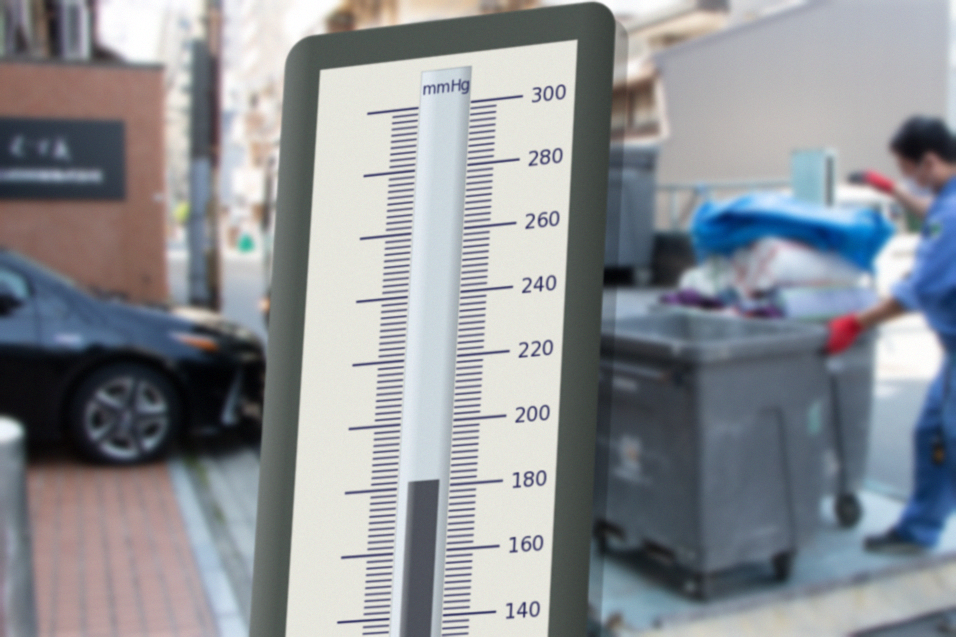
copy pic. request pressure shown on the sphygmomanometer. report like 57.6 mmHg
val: 182 mmHg
